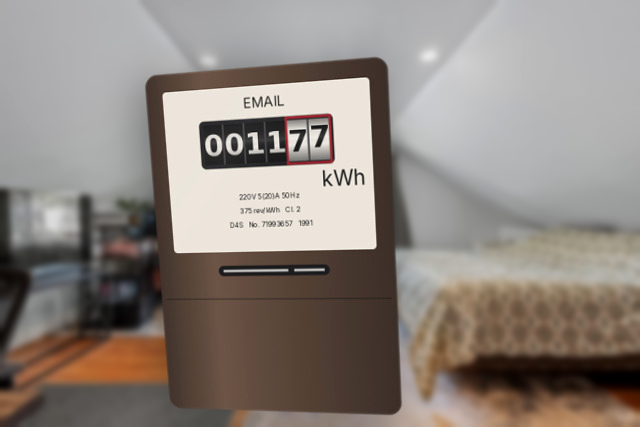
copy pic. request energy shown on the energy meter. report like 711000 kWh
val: 11.77 kWh
